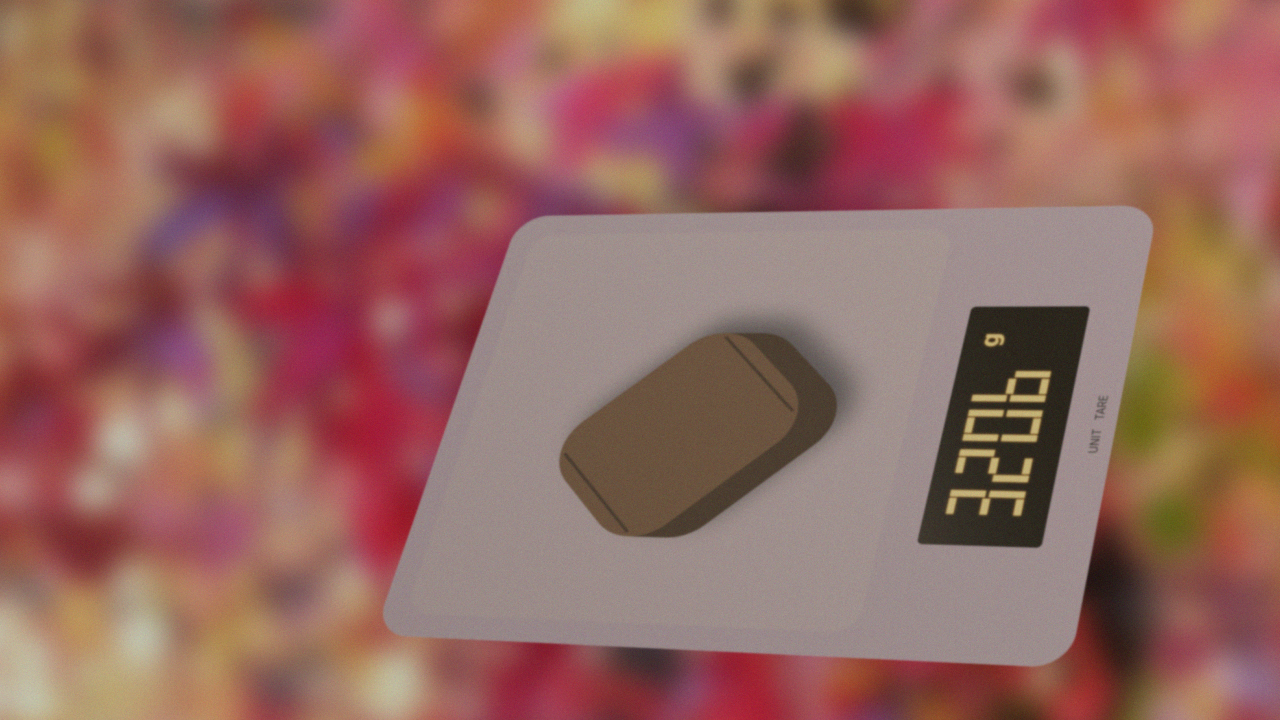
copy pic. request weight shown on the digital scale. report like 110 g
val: 3206 g
